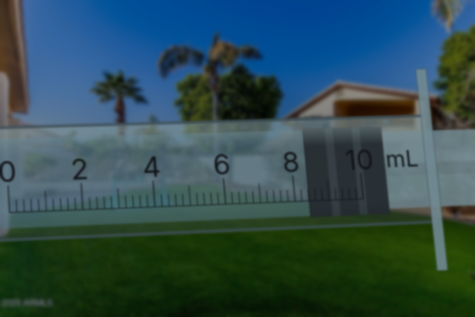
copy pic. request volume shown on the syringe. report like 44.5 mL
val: 8.4 mL
